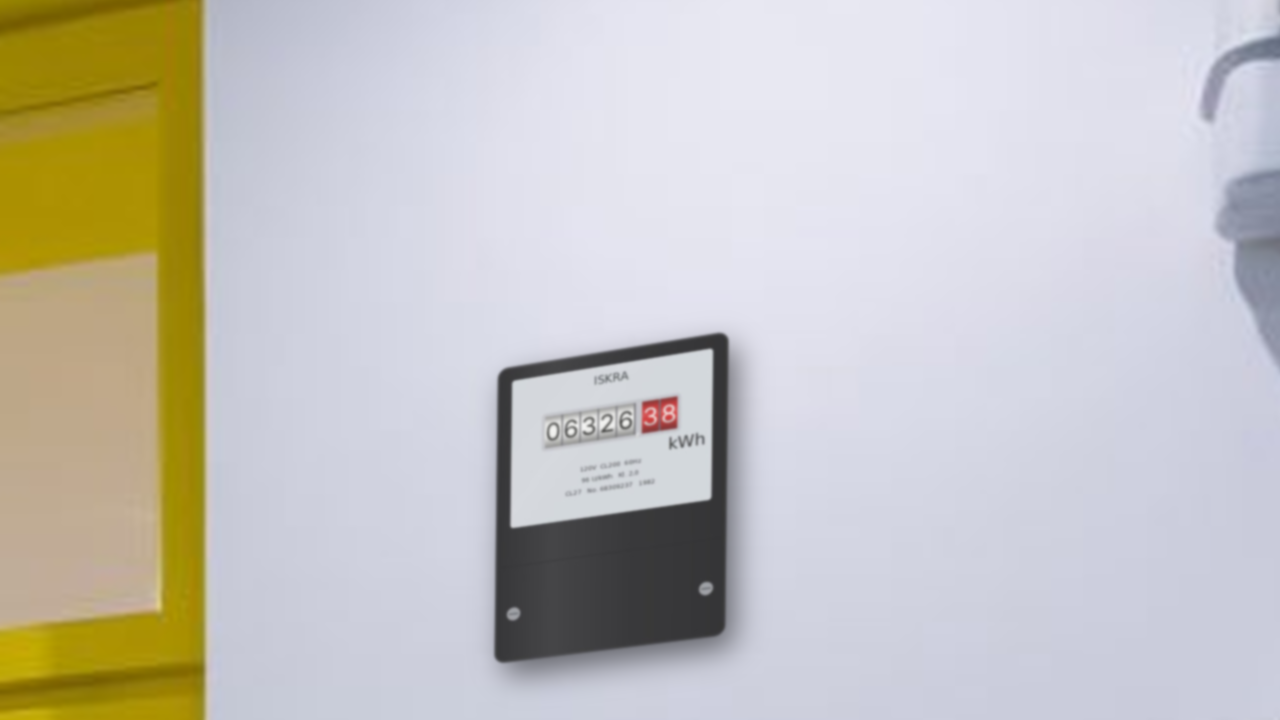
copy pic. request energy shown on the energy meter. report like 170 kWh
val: 6326.38 kWh
